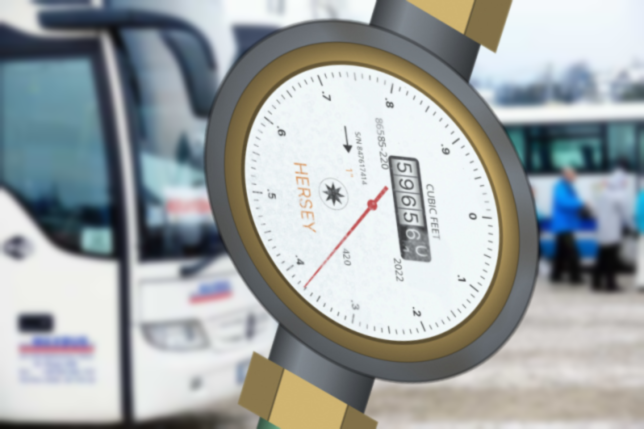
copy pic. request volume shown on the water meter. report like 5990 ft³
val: 596560.37 ft³
